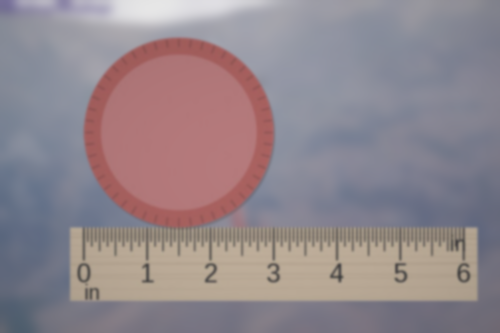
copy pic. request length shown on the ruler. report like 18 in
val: 3 in
